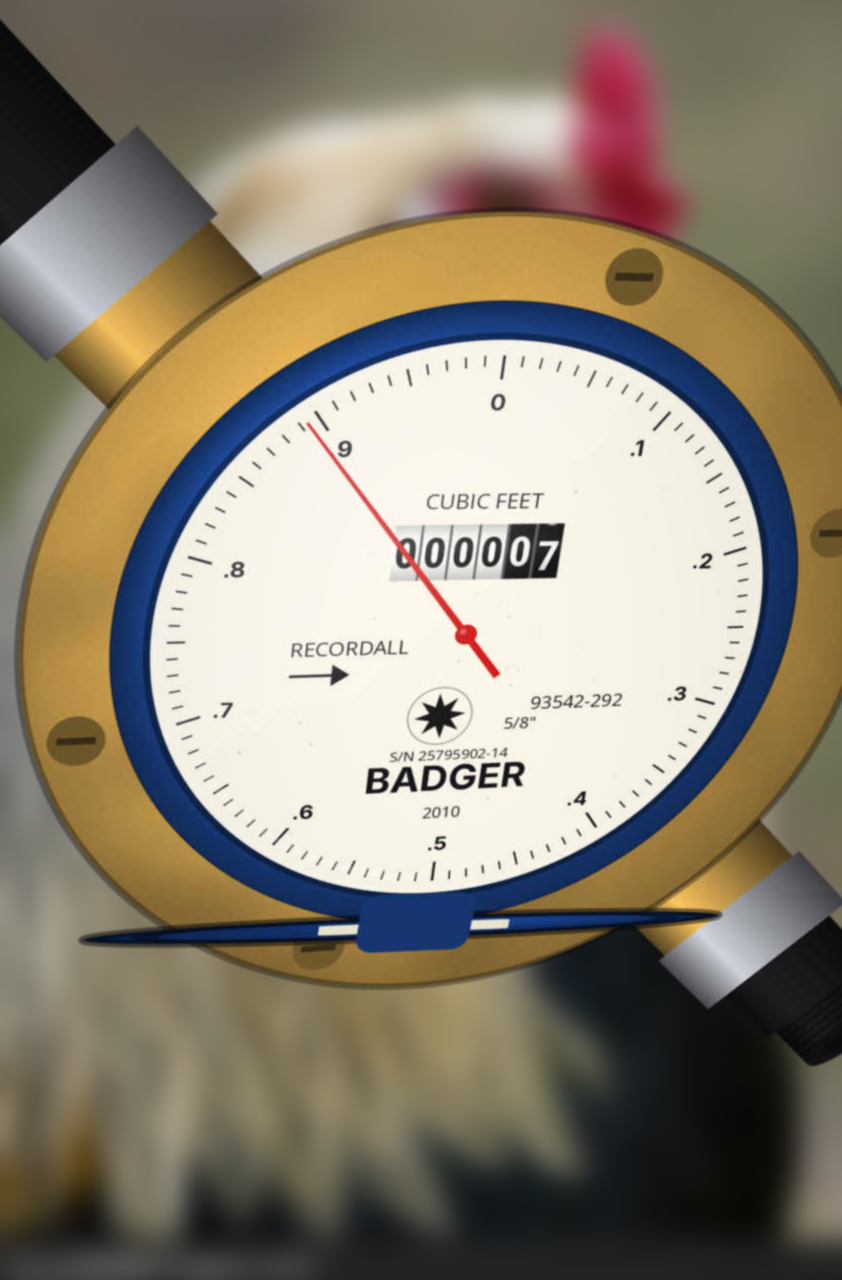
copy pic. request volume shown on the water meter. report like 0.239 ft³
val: 6.89 ft³
